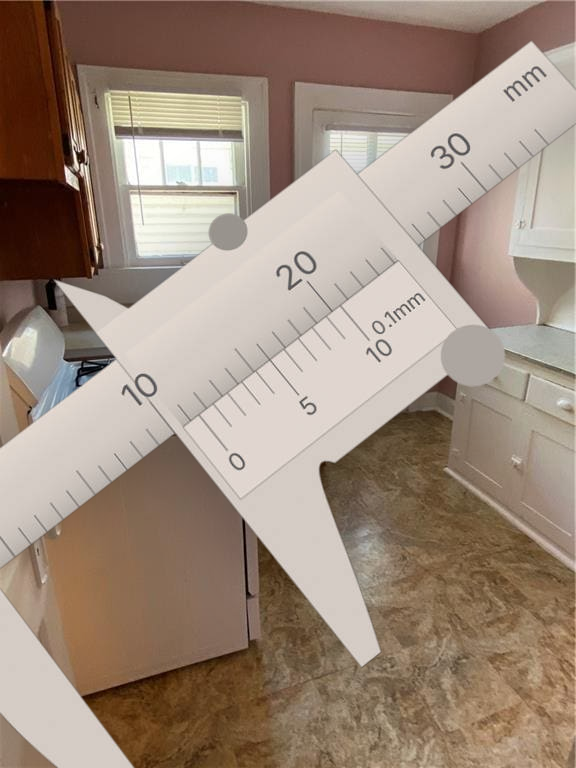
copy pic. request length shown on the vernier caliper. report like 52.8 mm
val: 11.5 mm
